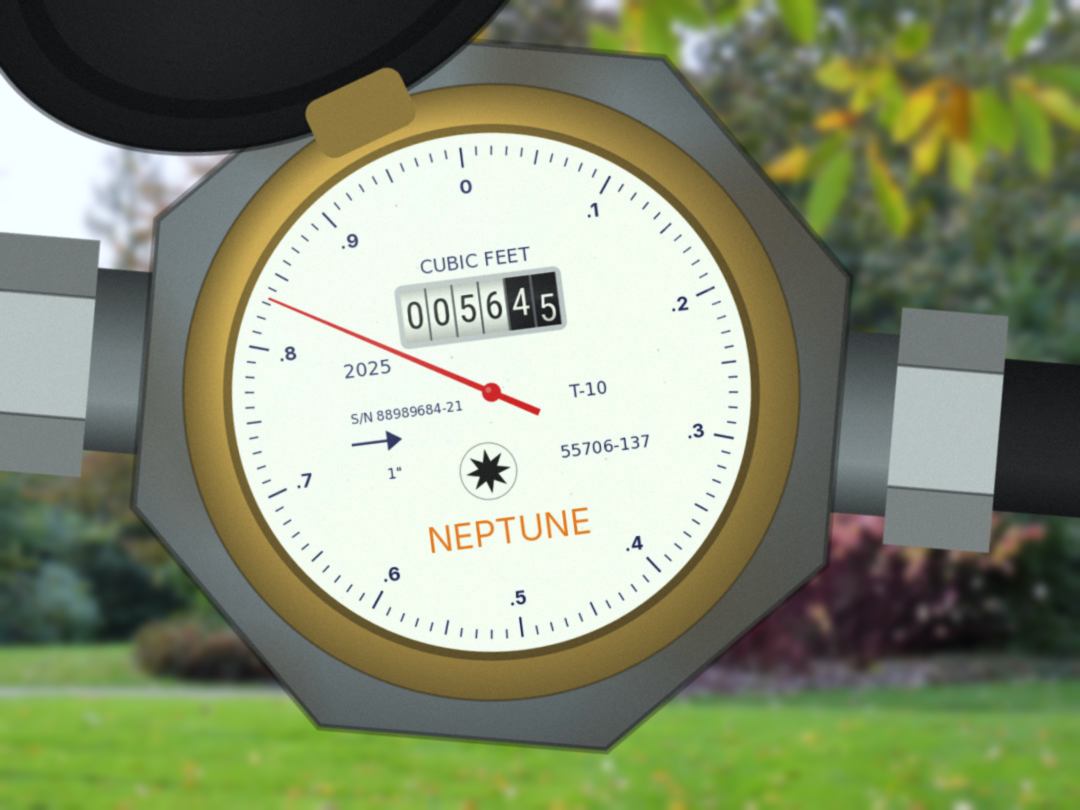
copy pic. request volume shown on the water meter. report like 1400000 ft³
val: 5644.83 ft³
